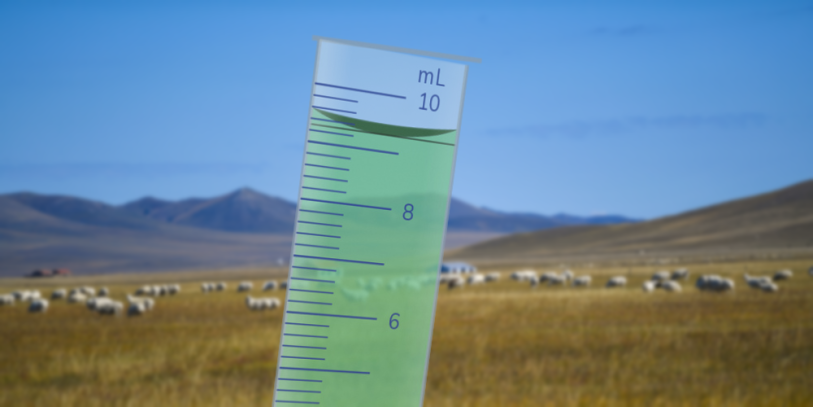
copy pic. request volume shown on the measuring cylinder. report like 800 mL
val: 9.3 mL
